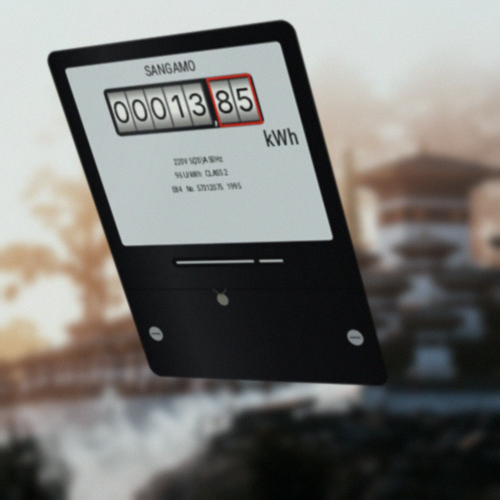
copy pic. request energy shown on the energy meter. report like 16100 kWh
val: 13.85 kWh
